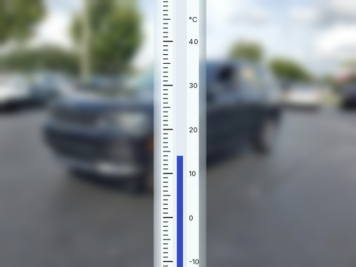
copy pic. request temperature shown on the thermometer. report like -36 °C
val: 14 °C
